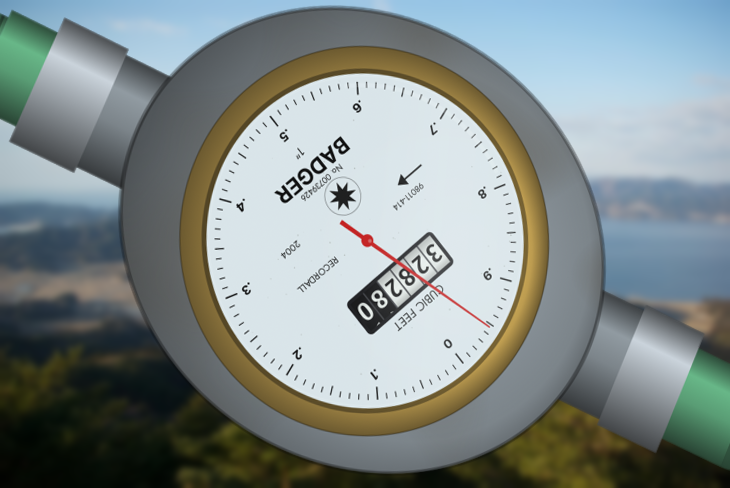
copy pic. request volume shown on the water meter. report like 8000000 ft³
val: 328279.95 ft³
